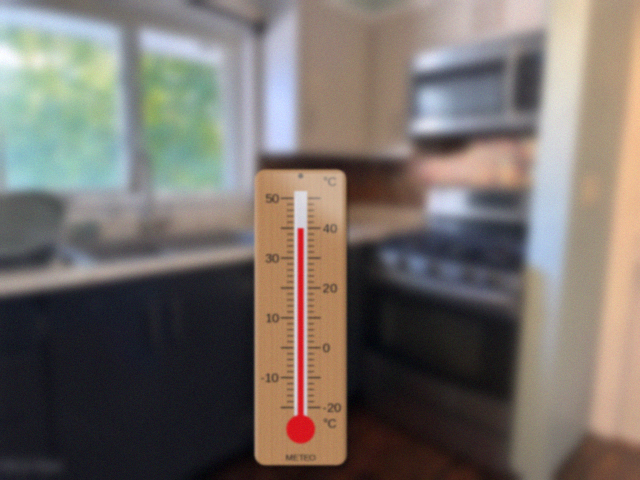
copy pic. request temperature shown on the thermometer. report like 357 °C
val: 40 °C
